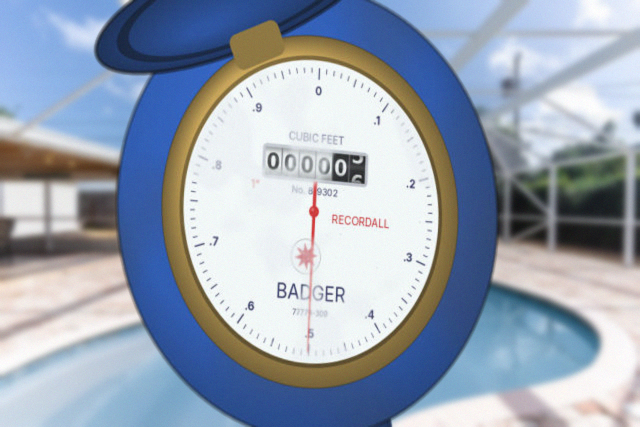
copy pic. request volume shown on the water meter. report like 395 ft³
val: 5.50 ft³
